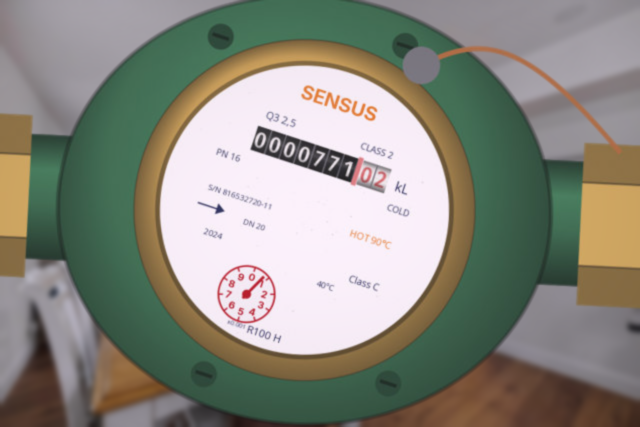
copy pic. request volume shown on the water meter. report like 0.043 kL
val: 771.020 kL
